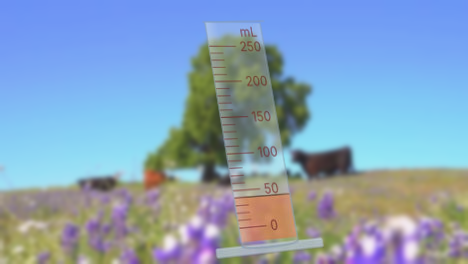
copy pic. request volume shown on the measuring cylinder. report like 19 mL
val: 40 mL
